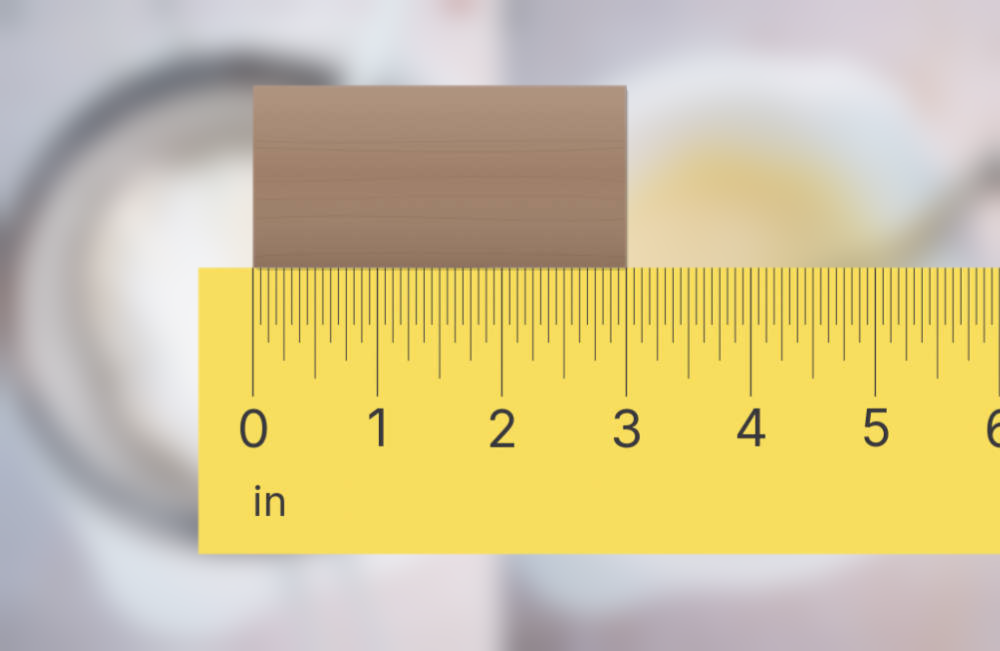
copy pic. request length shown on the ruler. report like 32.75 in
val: 3 in
